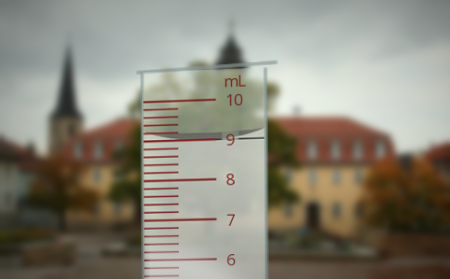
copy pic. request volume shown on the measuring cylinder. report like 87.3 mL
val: 9 mL
